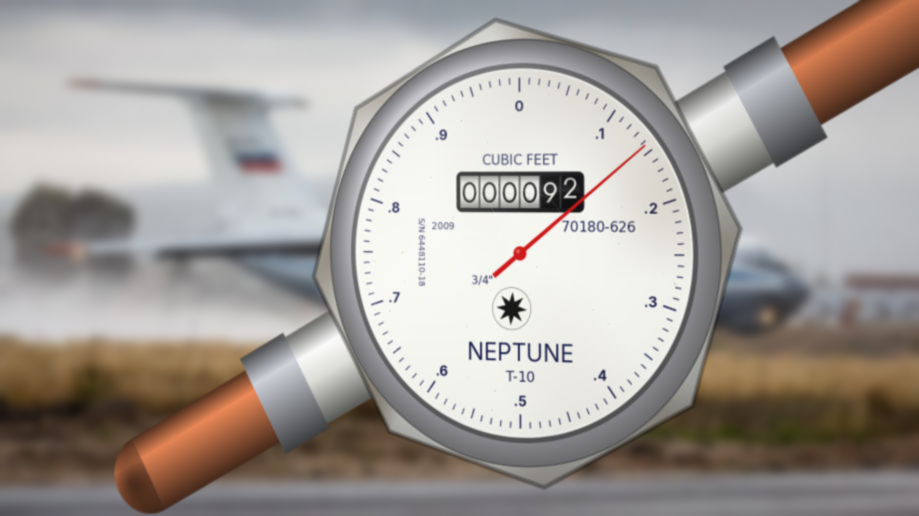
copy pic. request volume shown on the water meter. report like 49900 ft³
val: 92.14 ft³
